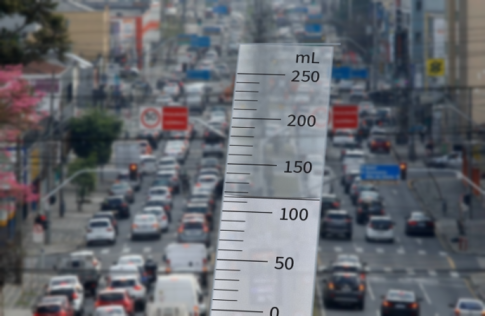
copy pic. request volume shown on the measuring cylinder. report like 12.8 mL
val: 115 mL
